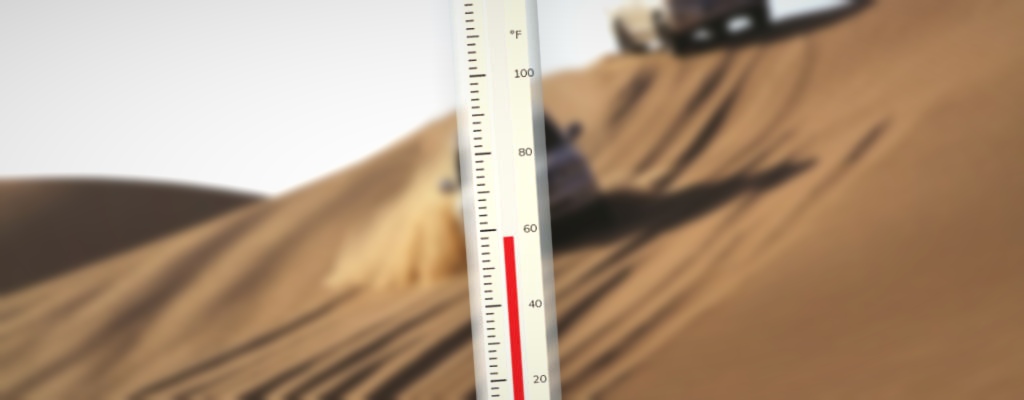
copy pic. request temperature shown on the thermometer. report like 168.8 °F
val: 58 °F
